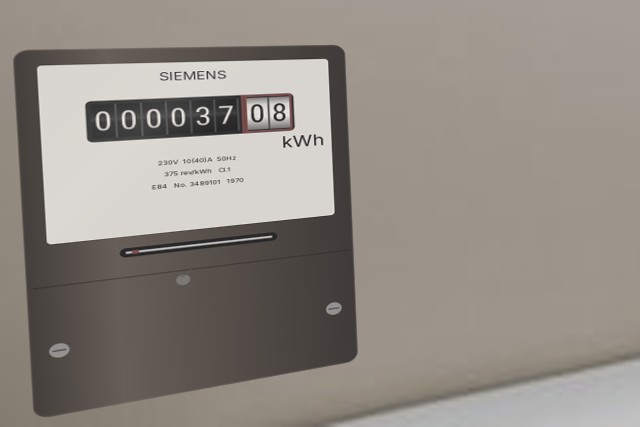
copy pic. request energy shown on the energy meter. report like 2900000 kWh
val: 37.08 kWh
